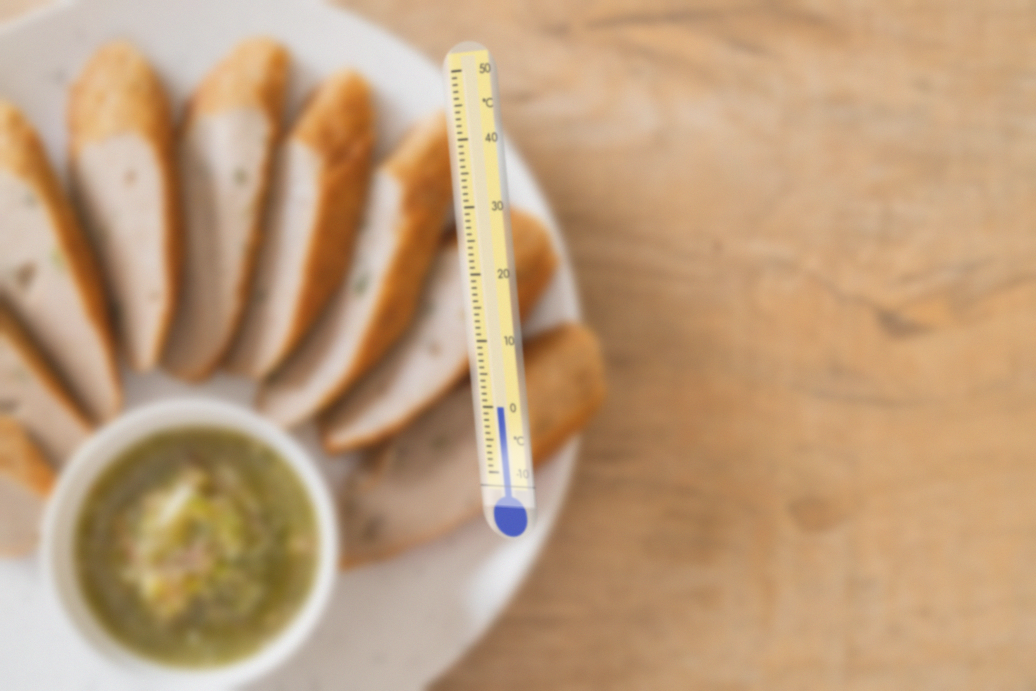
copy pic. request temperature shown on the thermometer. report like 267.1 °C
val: 0 °C
